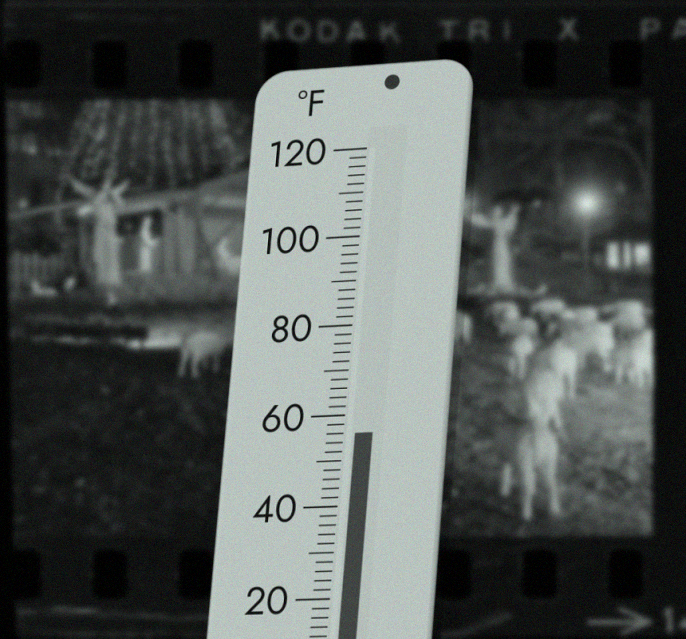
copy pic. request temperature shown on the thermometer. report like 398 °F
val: 56 °F
